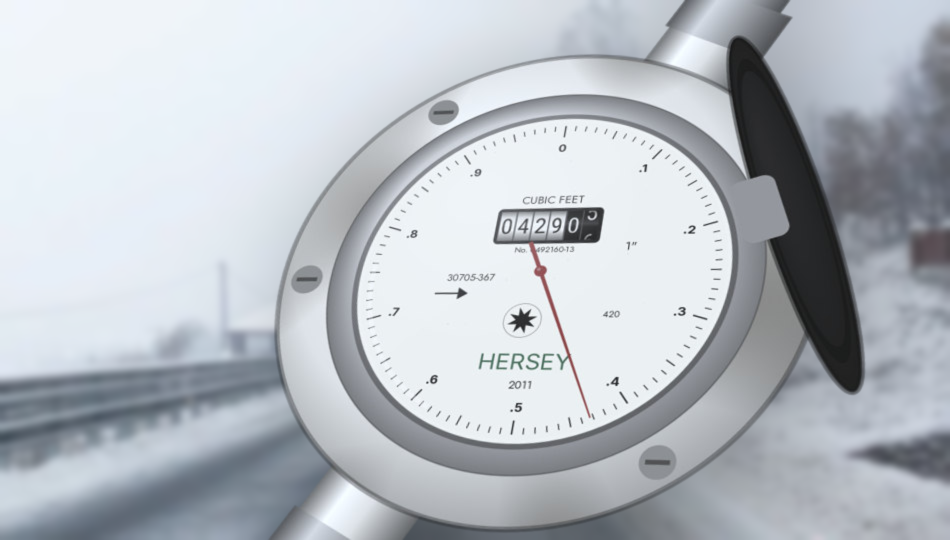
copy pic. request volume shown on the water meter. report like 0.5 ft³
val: 42905.43 ft³
